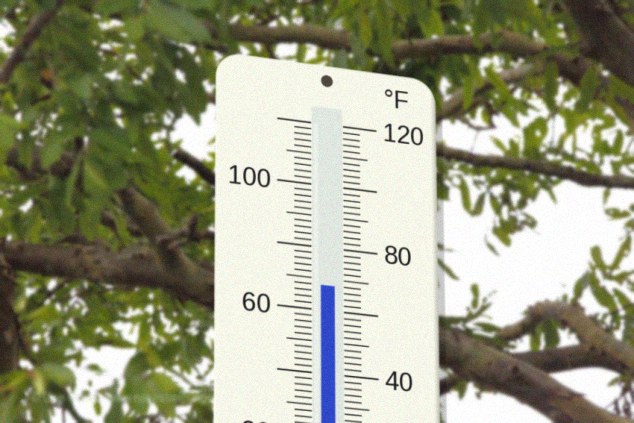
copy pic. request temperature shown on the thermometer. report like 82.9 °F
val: 68 °F
